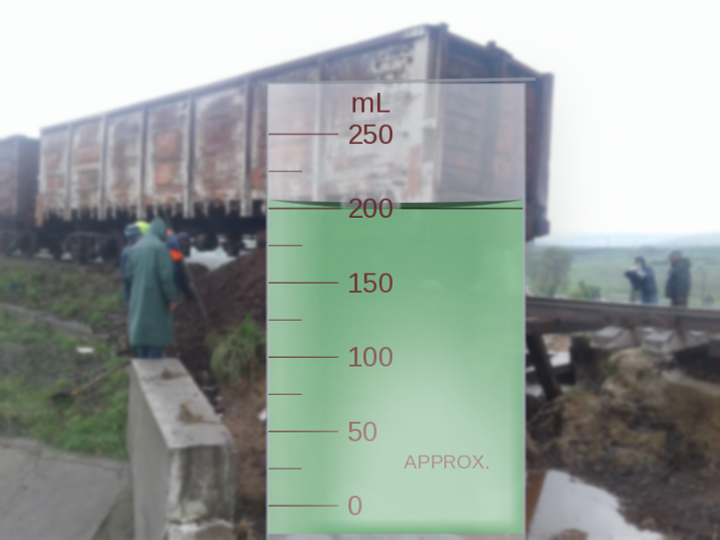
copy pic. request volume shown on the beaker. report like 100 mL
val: 200 mL
